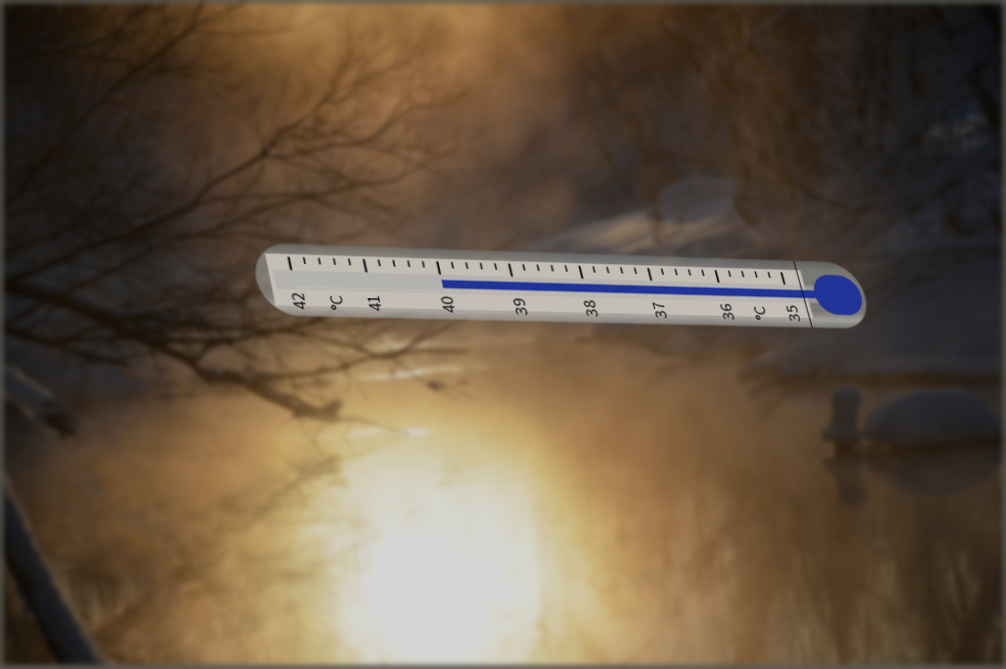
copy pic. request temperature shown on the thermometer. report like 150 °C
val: 40 °C
